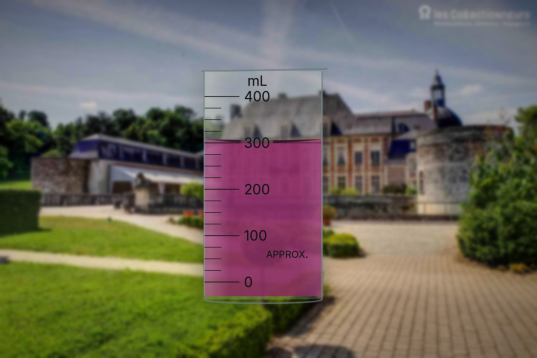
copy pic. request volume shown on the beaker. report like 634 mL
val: 300 mL
